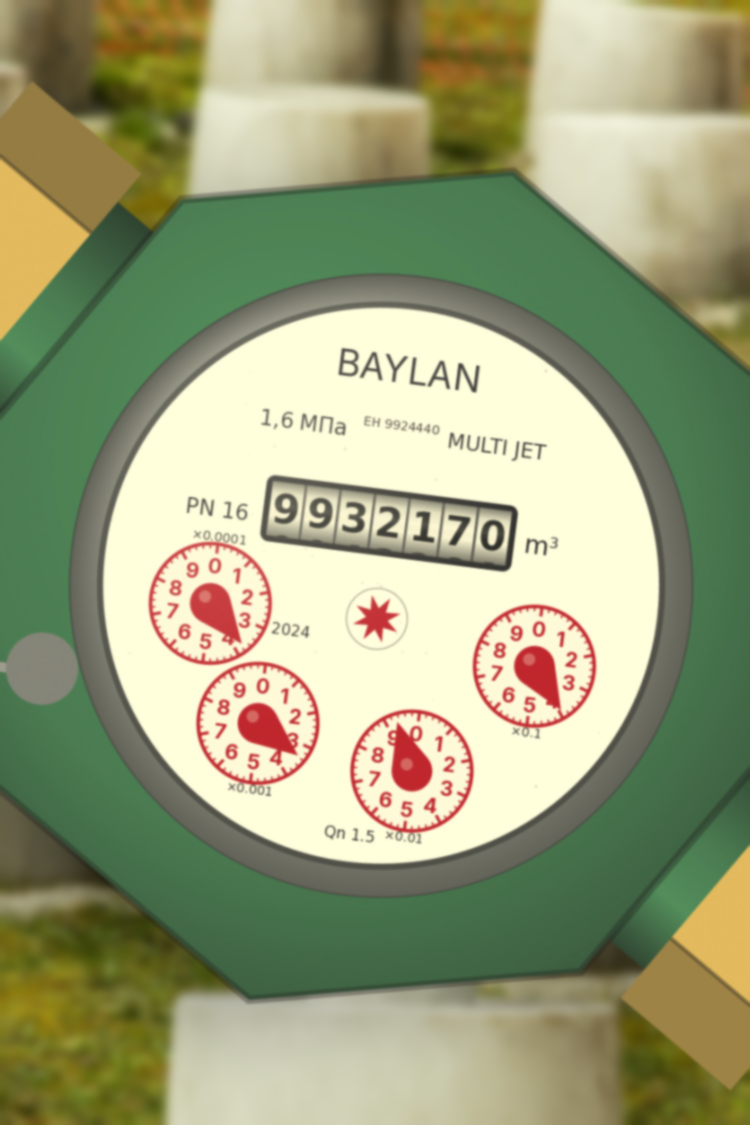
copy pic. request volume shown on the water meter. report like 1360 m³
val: 9932170.3933 m³
